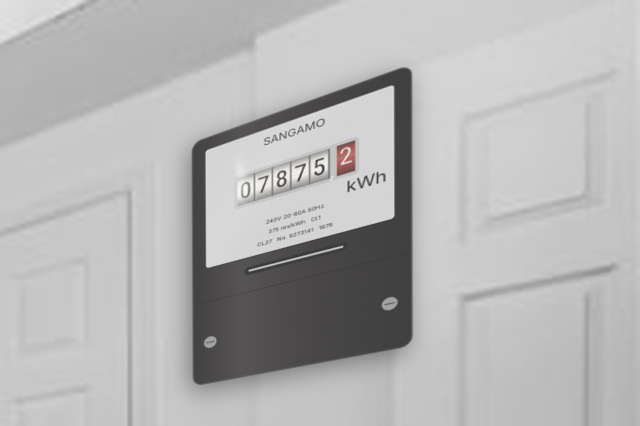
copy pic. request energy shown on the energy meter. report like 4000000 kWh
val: 7875.2 kWh
